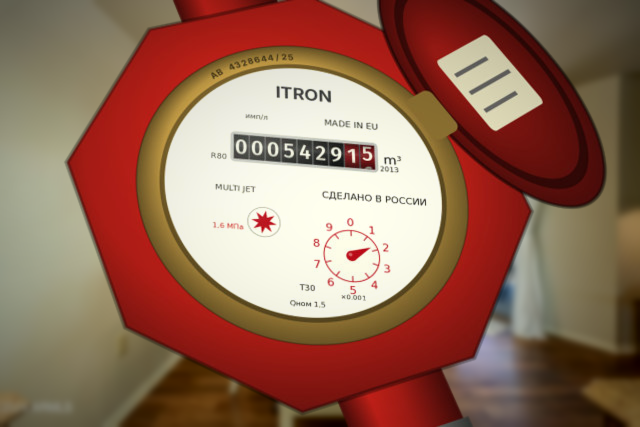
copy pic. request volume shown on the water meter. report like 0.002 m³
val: 5429.151 m³
